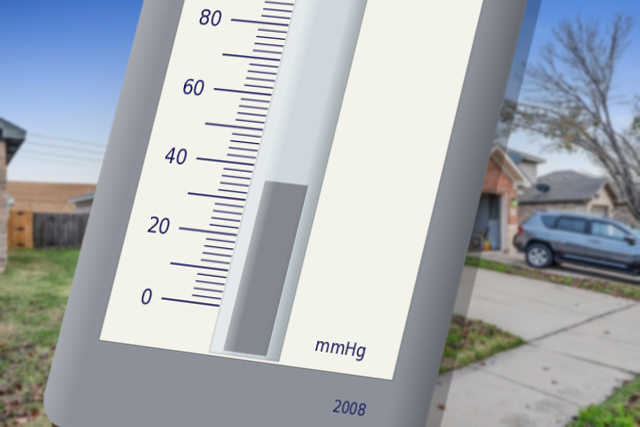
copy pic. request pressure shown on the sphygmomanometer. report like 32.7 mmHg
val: 36 mmHg
